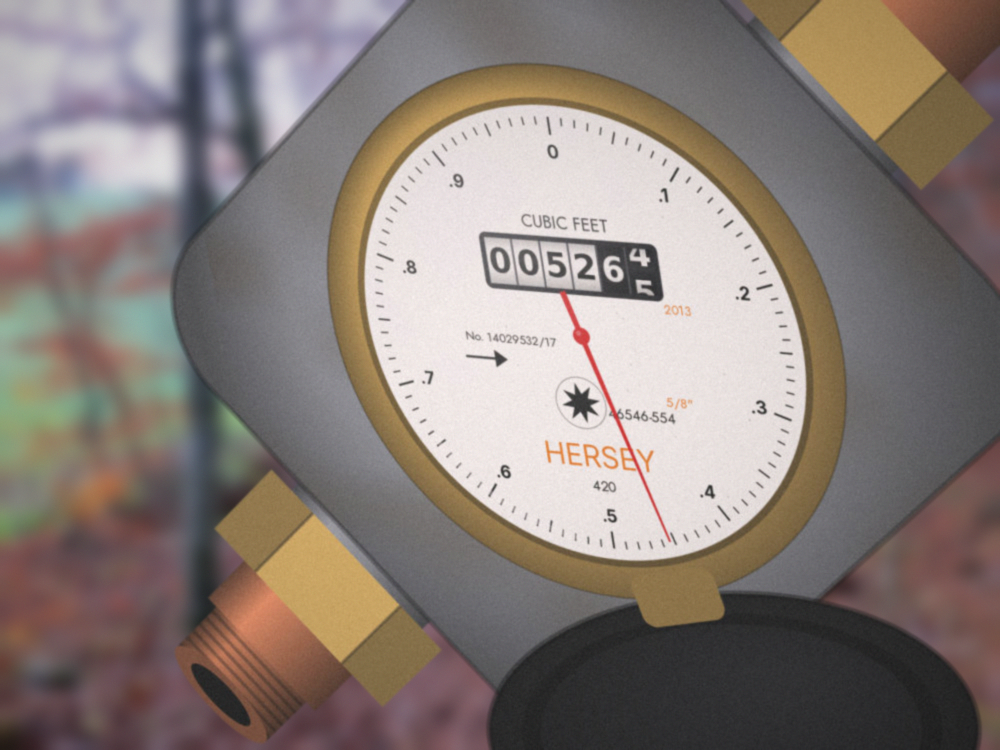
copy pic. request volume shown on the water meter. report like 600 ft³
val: 5264.45 ft³
